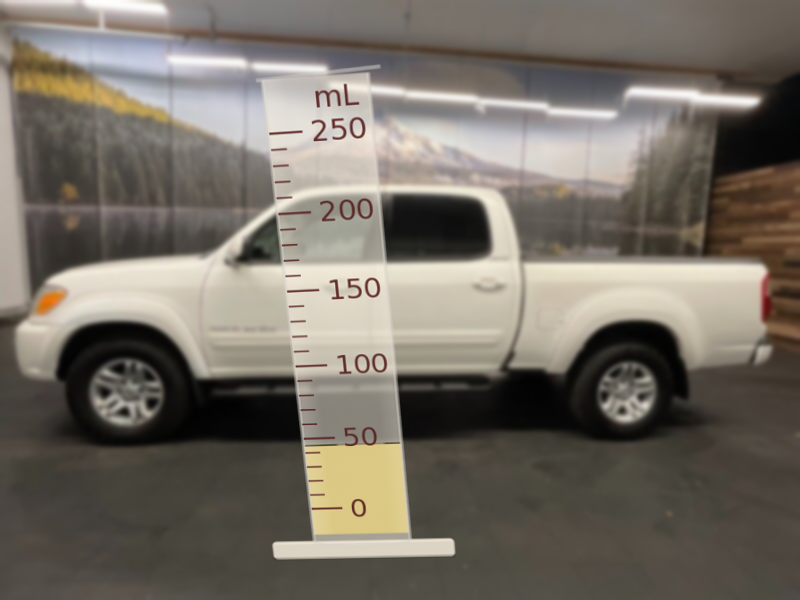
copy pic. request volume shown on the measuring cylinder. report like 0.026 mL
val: 45 mL
